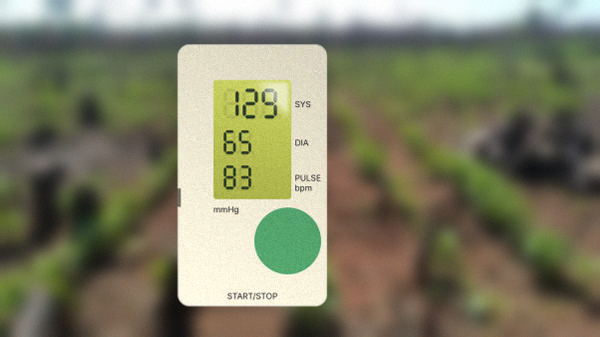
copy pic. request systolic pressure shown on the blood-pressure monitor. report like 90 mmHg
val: 129 mmHg
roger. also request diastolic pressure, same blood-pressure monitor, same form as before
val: 65 mmHg
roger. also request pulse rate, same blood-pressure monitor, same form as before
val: 83 bpm
